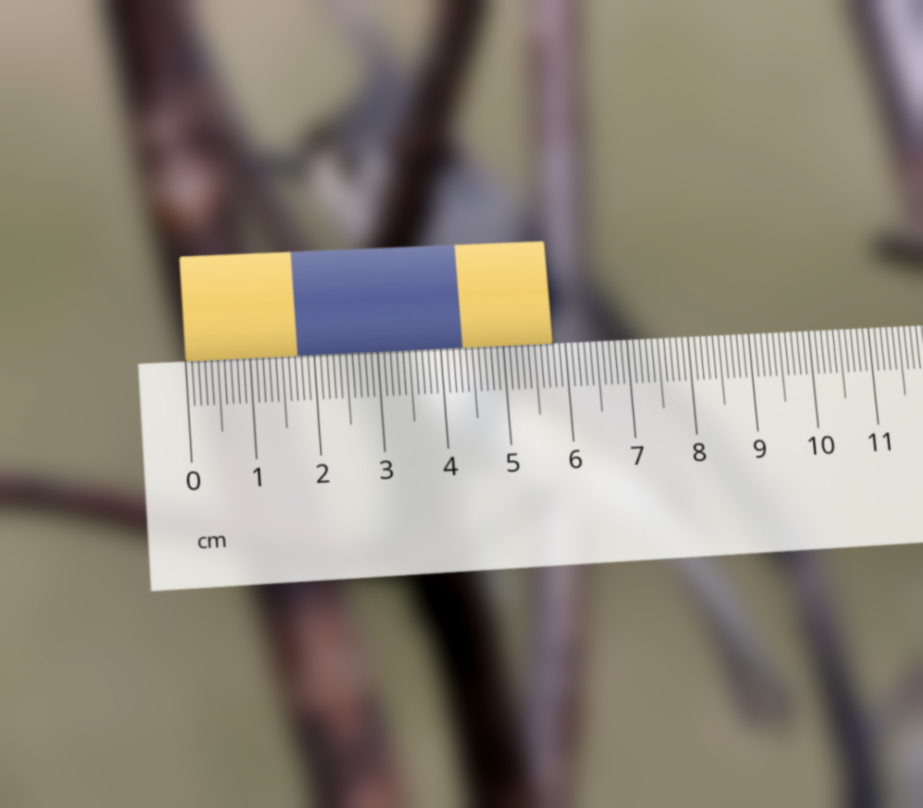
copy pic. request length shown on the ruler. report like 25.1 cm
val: 5.8 cm
